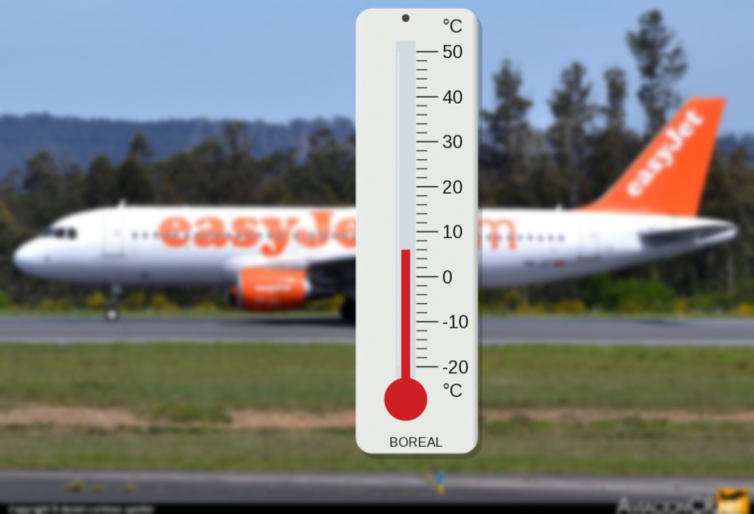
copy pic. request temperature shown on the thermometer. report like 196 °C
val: 6 °C
